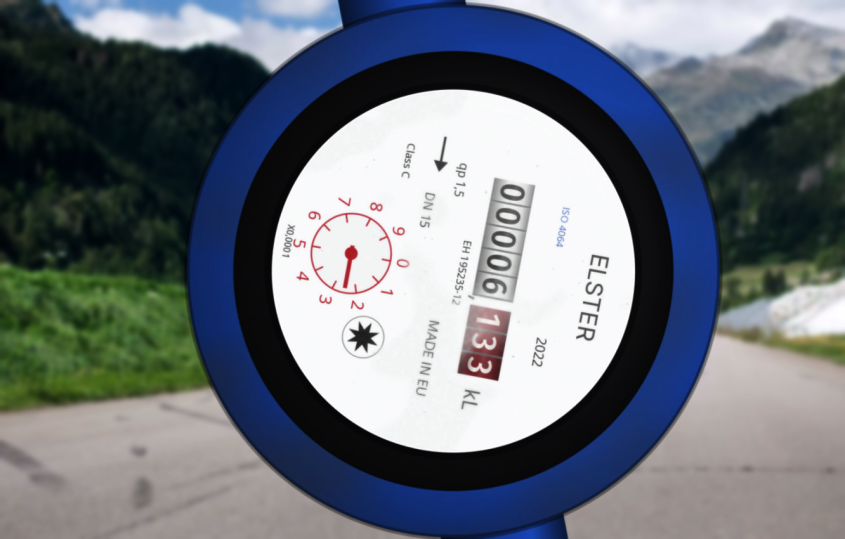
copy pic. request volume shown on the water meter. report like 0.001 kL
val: 6.1332 kL
